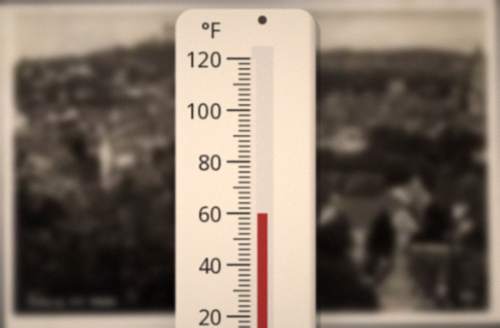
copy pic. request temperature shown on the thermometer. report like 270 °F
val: 60 °F
